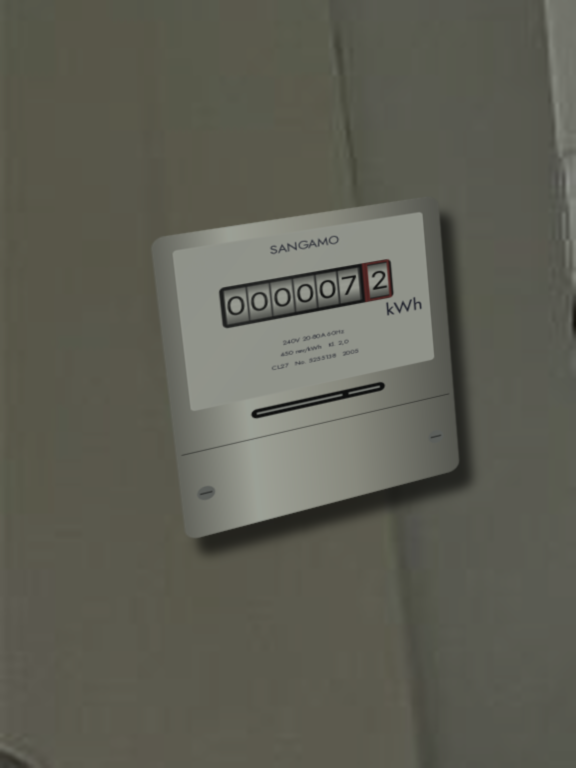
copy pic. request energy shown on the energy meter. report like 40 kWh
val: 7.2 kWh
